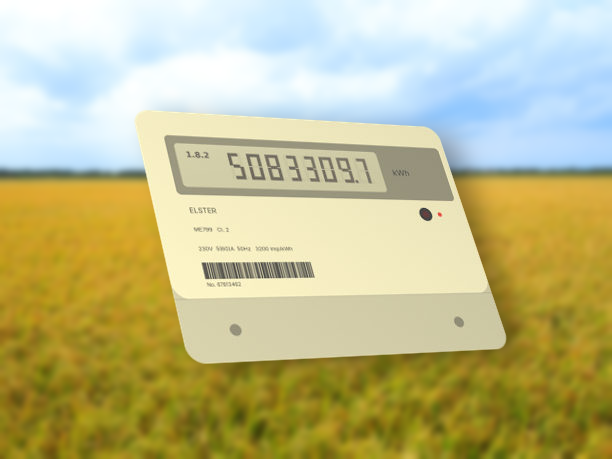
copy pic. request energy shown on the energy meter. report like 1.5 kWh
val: 5083309.7 kWh
